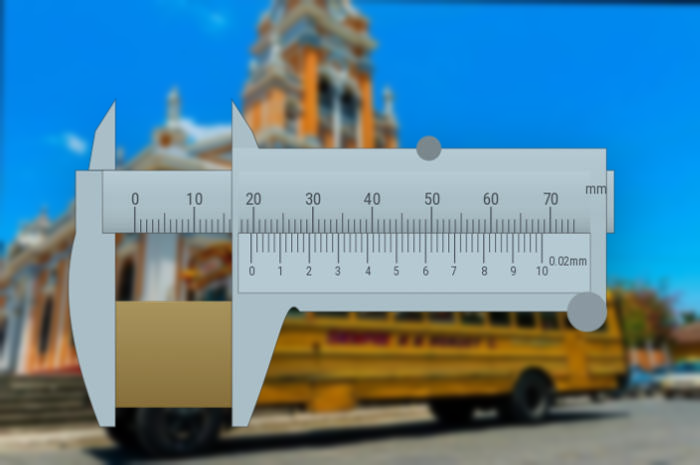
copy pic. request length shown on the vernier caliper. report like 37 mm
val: 19.6 mm
